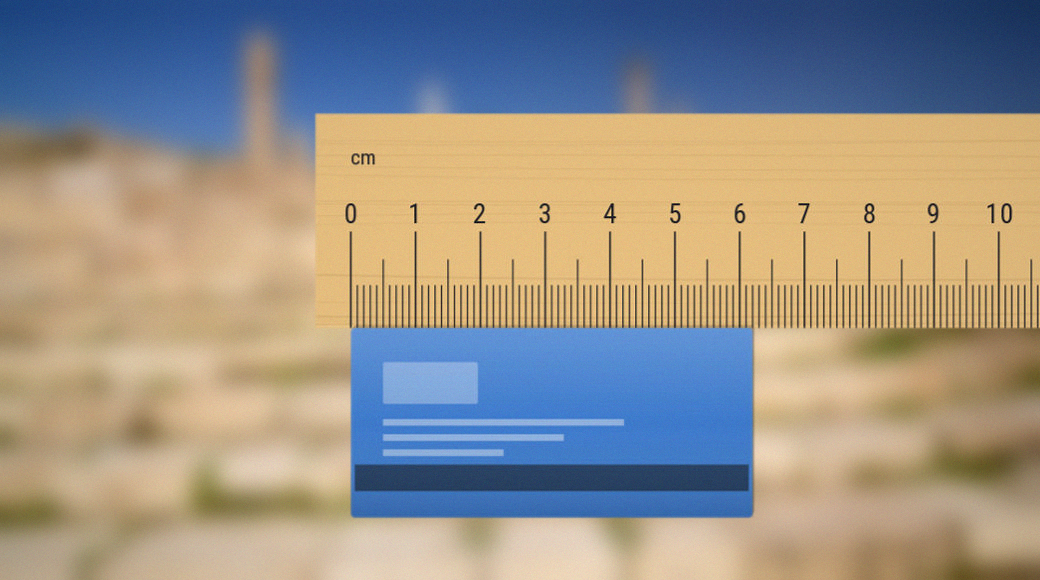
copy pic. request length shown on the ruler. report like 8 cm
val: 6.2 cm
